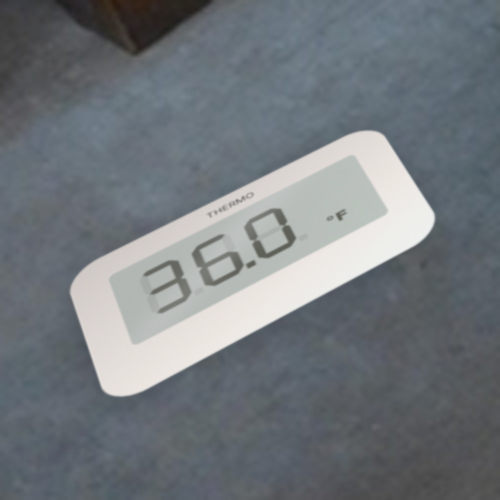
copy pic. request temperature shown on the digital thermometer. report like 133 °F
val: 36.0 °F
